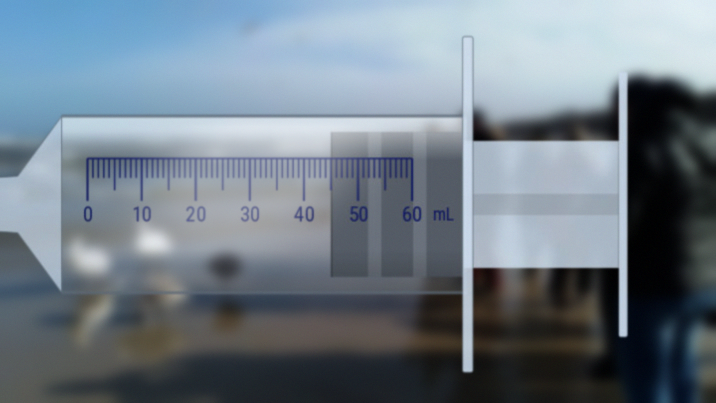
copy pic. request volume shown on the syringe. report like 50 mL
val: 45 mL
